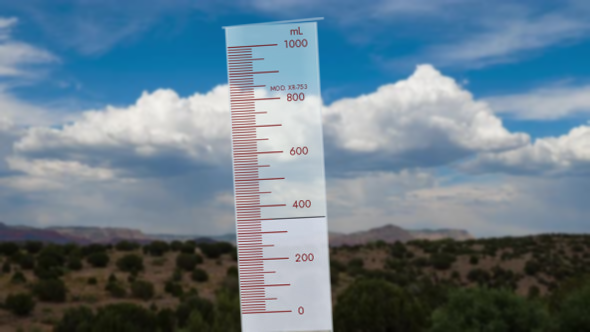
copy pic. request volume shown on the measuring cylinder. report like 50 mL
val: 350 mL
